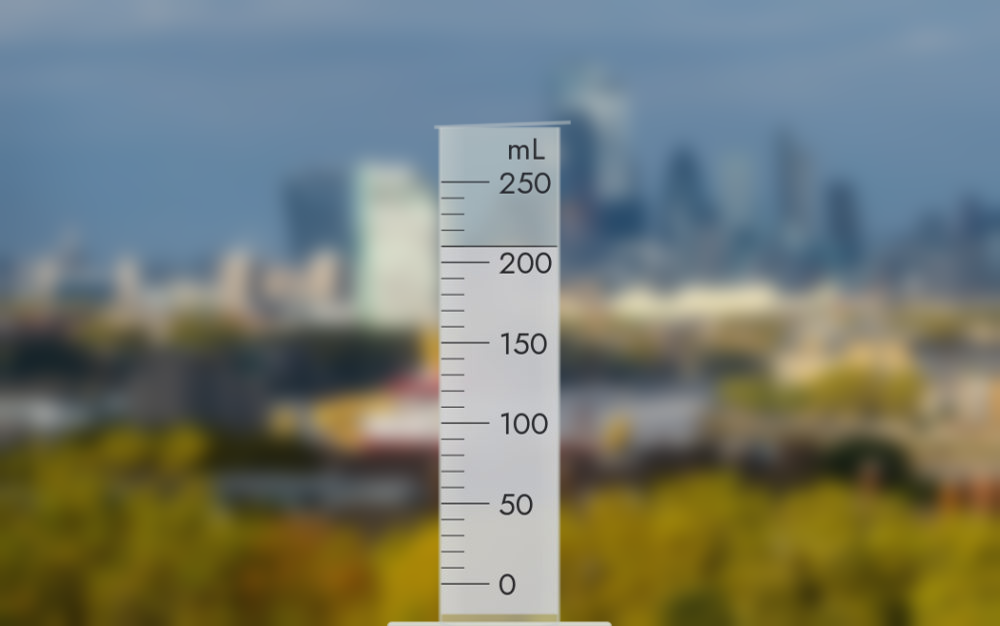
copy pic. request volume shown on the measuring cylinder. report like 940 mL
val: 210 mL
